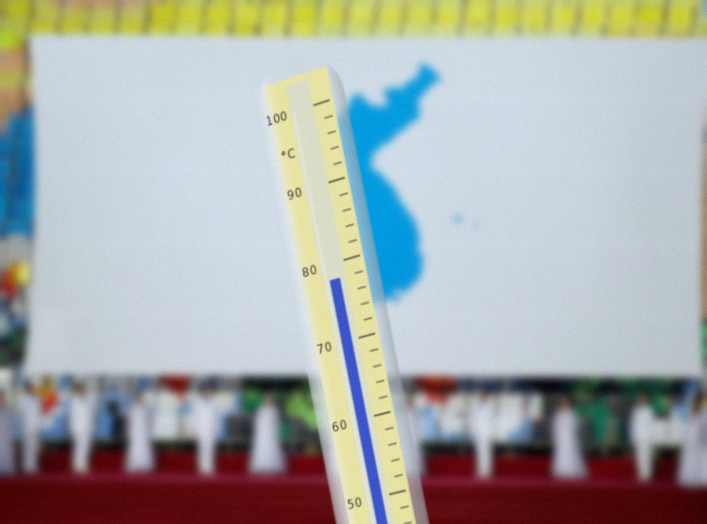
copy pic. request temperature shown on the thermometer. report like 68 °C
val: 78 °C
